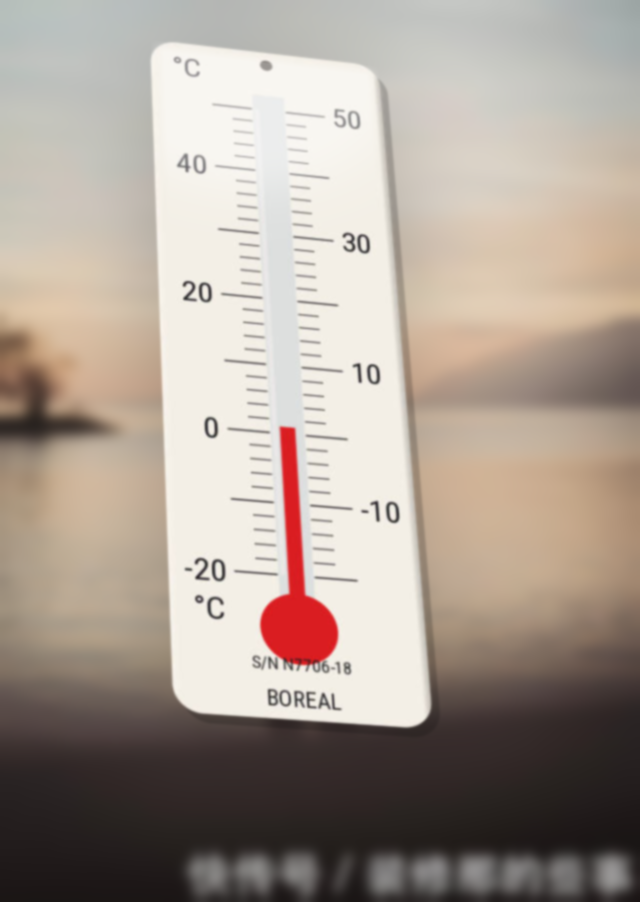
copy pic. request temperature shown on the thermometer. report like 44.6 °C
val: 1 °C
